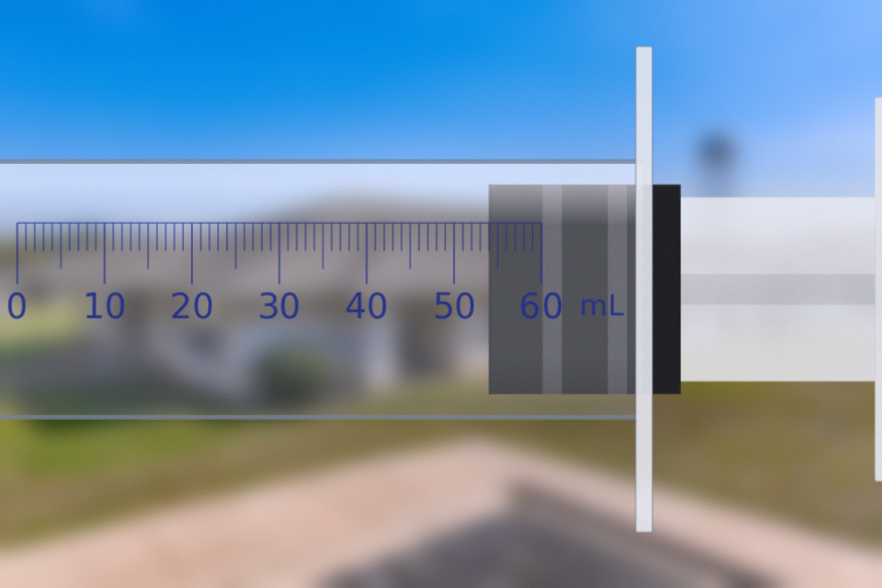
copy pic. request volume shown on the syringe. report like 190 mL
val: 54 mL
